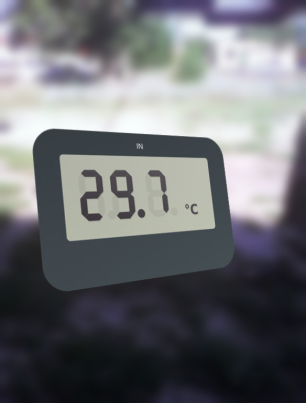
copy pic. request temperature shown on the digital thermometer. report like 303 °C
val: 29.7 °C
